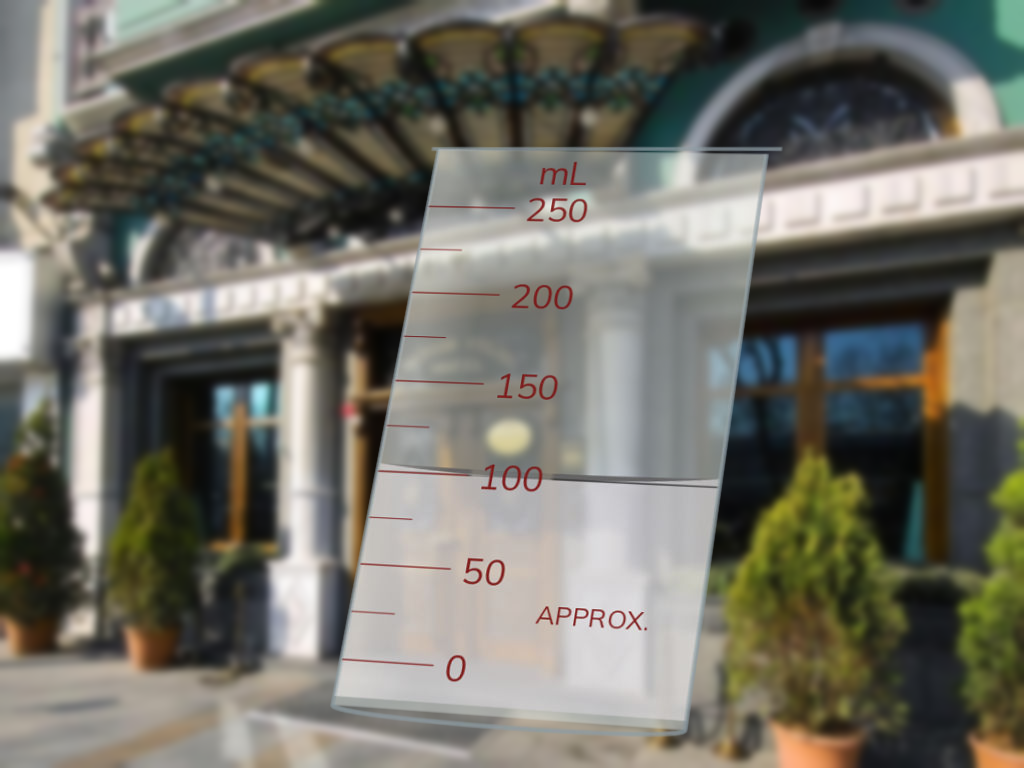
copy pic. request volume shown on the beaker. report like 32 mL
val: 100 mL
